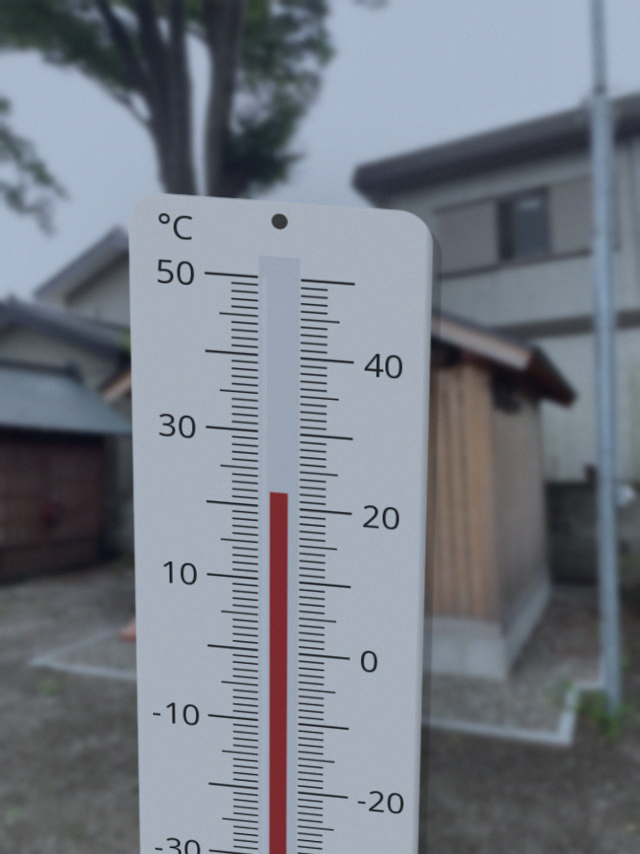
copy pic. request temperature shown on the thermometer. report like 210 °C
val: 22 °C
